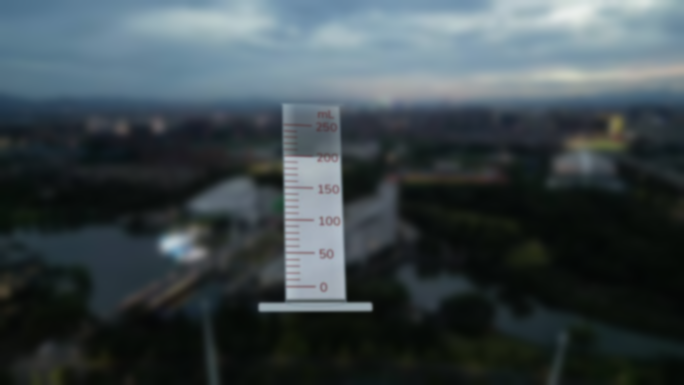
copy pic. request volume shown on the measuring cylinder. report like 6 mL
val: 200 mL
